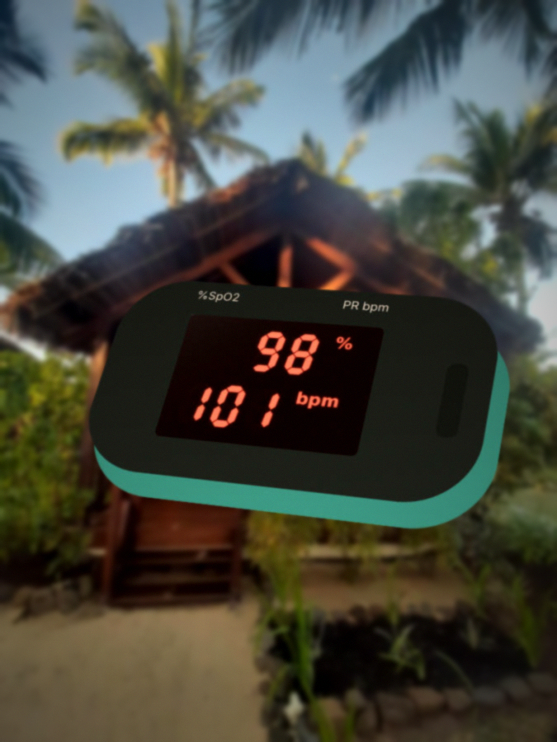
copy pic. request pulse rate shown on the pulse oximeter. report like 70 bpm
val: 101 bpm
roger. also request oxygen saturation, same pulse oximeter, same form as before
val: 98 %
